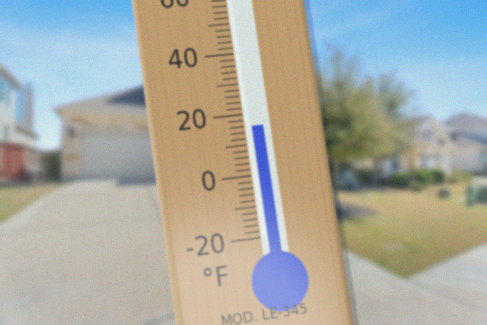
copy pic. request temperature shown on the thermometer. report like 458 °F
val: 16 °F
